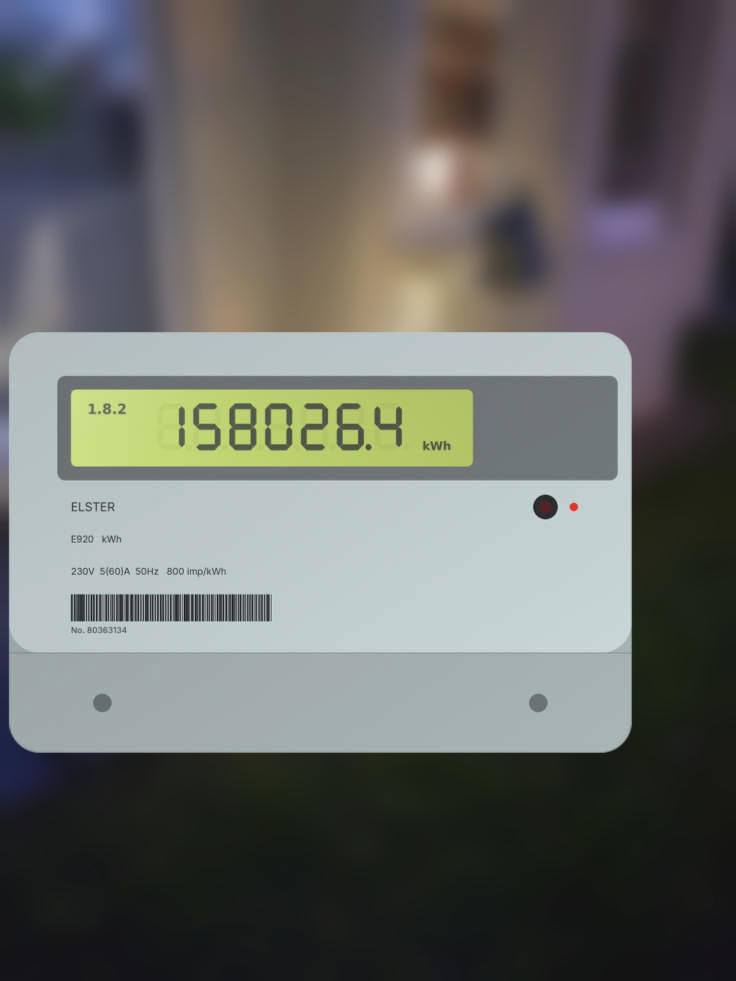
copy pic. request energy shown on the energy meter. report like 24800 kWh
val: 158026.4 kWh
